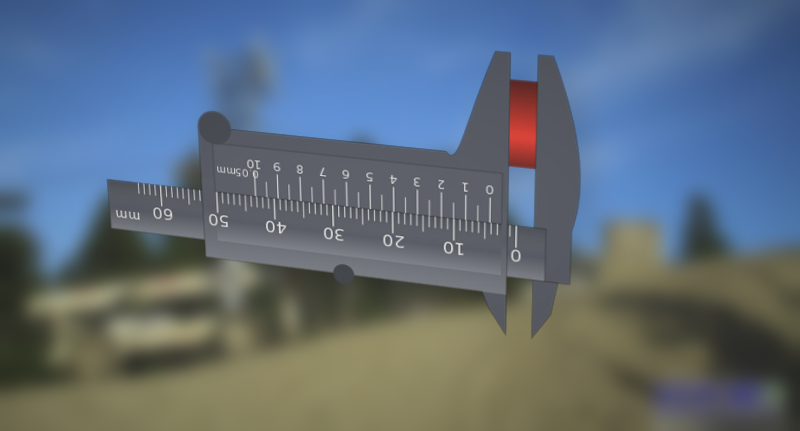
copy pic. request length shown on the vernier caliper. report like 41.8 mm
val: 4.2 mm
